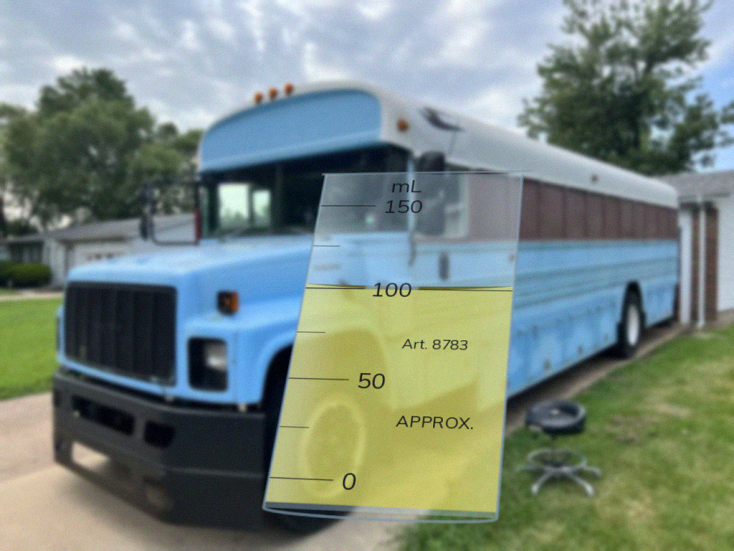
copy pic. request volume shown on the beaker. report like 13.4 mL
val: 100 mL
